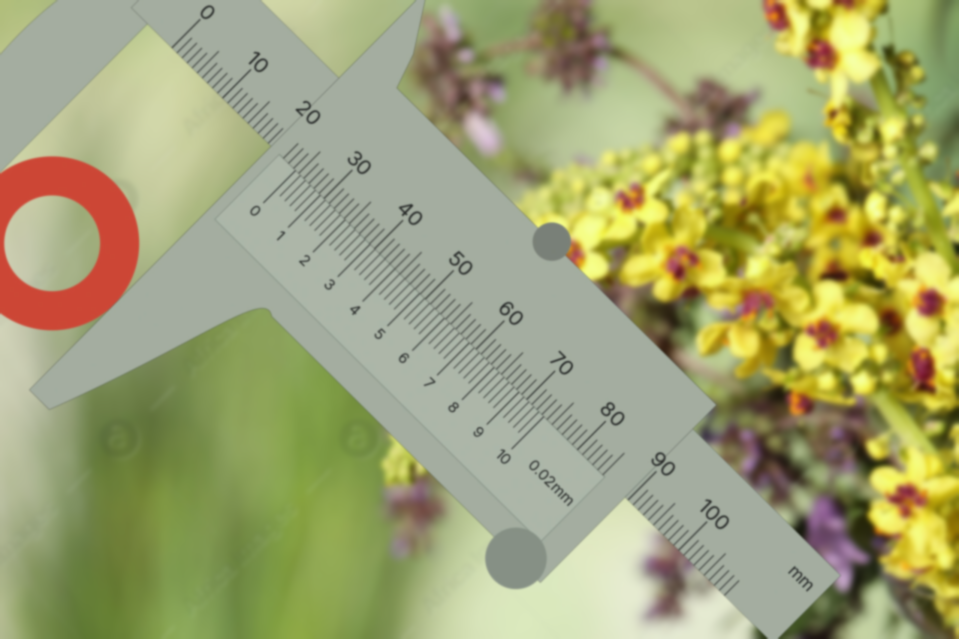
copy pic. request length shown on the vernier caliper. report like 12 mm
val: 24.4 mm
